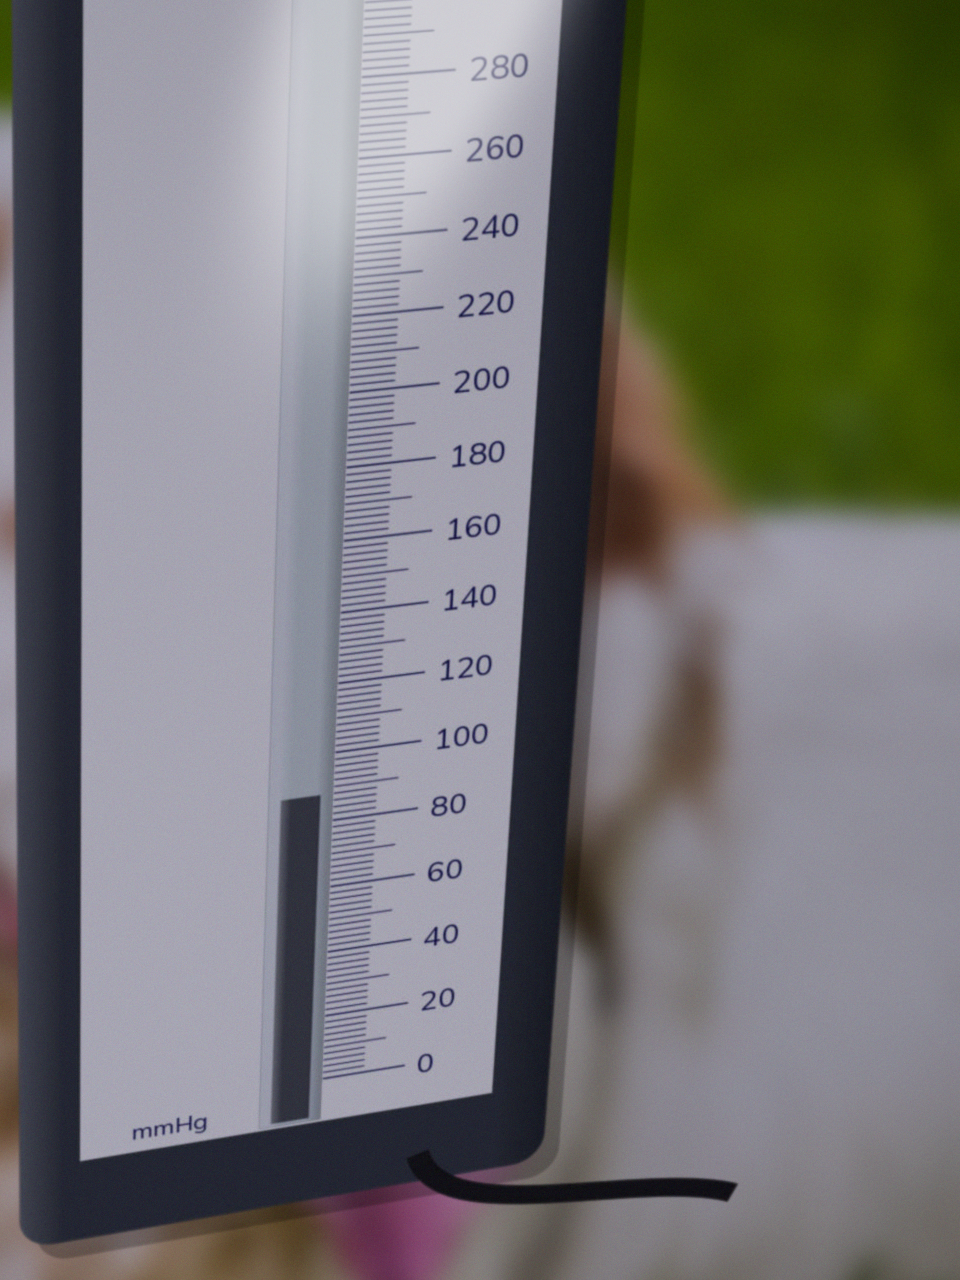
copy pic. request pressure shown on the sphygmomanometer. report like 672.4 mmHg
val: 88 mmHg
